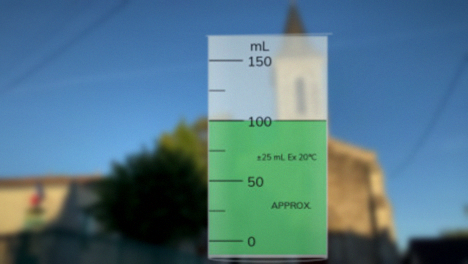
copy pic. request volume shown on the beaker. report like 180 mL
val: 100 mL
